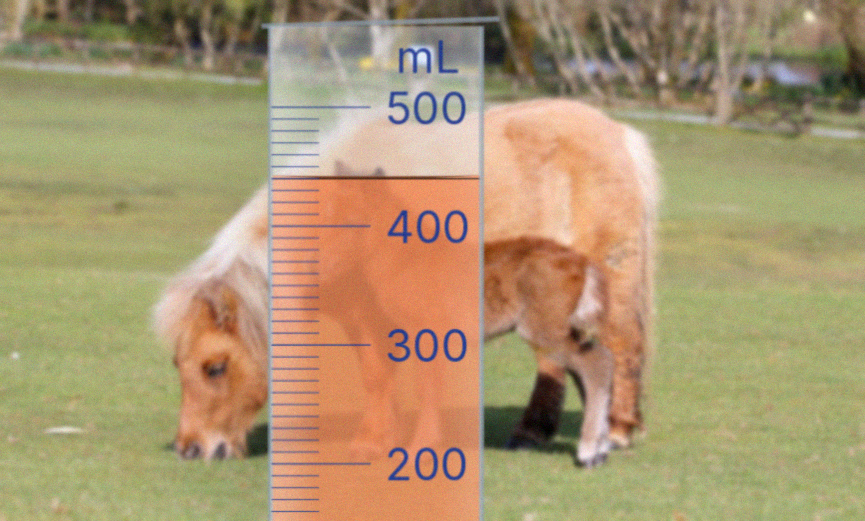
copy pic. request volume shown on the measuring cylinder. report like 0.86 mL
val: 440 mL
